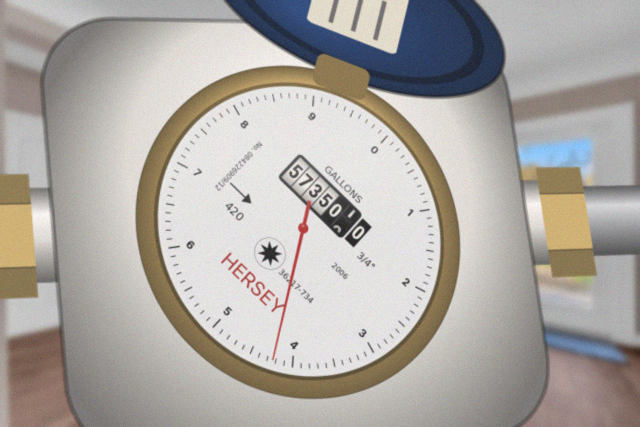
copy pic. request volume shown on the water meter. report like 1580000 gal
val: 5735014.2 gal
